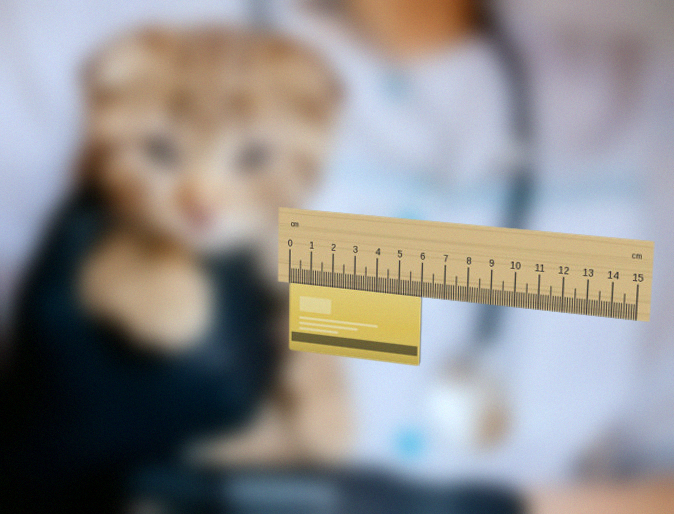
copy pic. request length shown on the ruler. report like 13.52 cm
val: 6 cm
